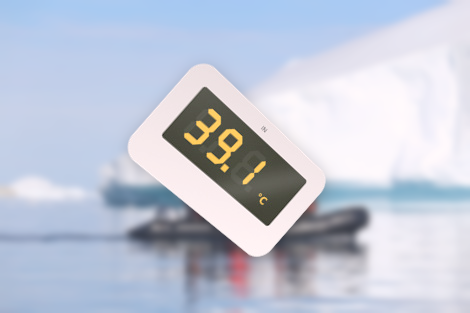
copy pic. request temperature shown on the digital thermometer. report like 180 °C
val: 39.1 °C
